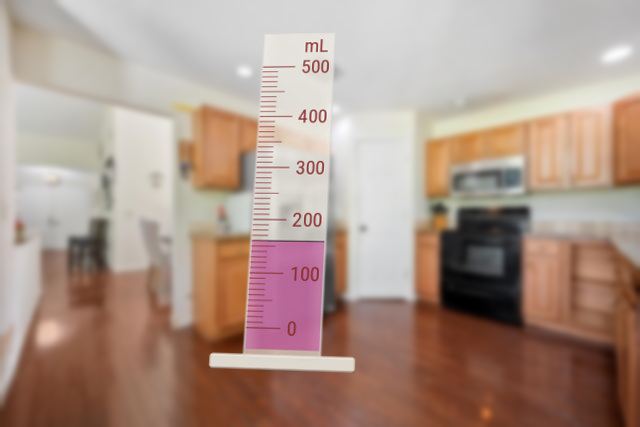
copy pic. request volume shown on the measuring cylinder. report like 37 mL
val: 160 mL
